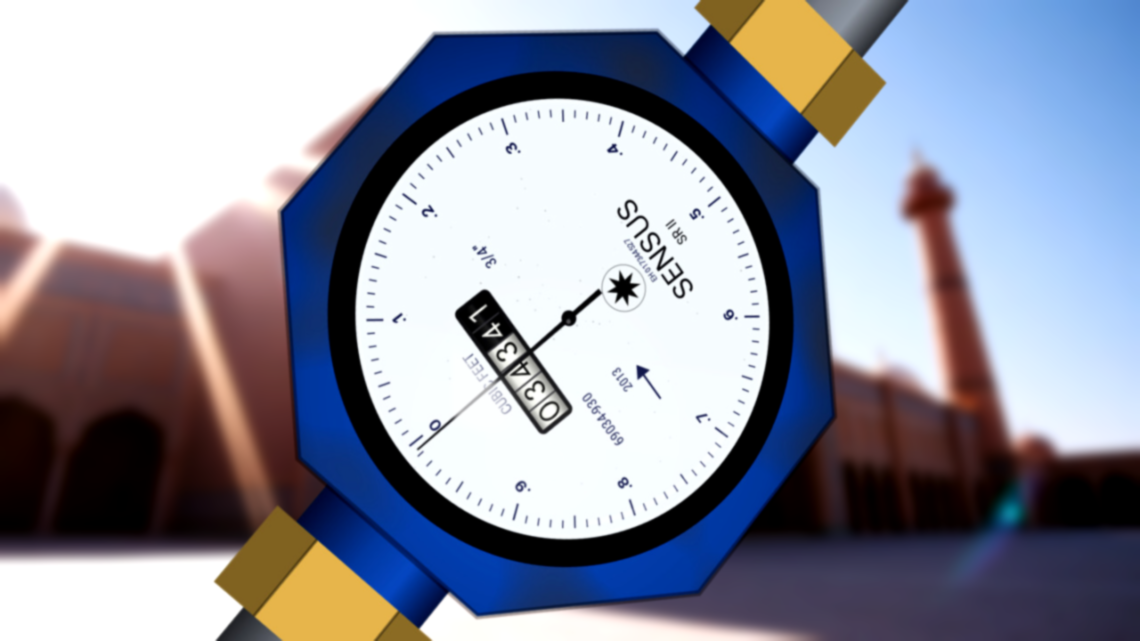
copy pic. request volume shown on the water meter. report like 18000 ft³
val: 34340.99 ft³
